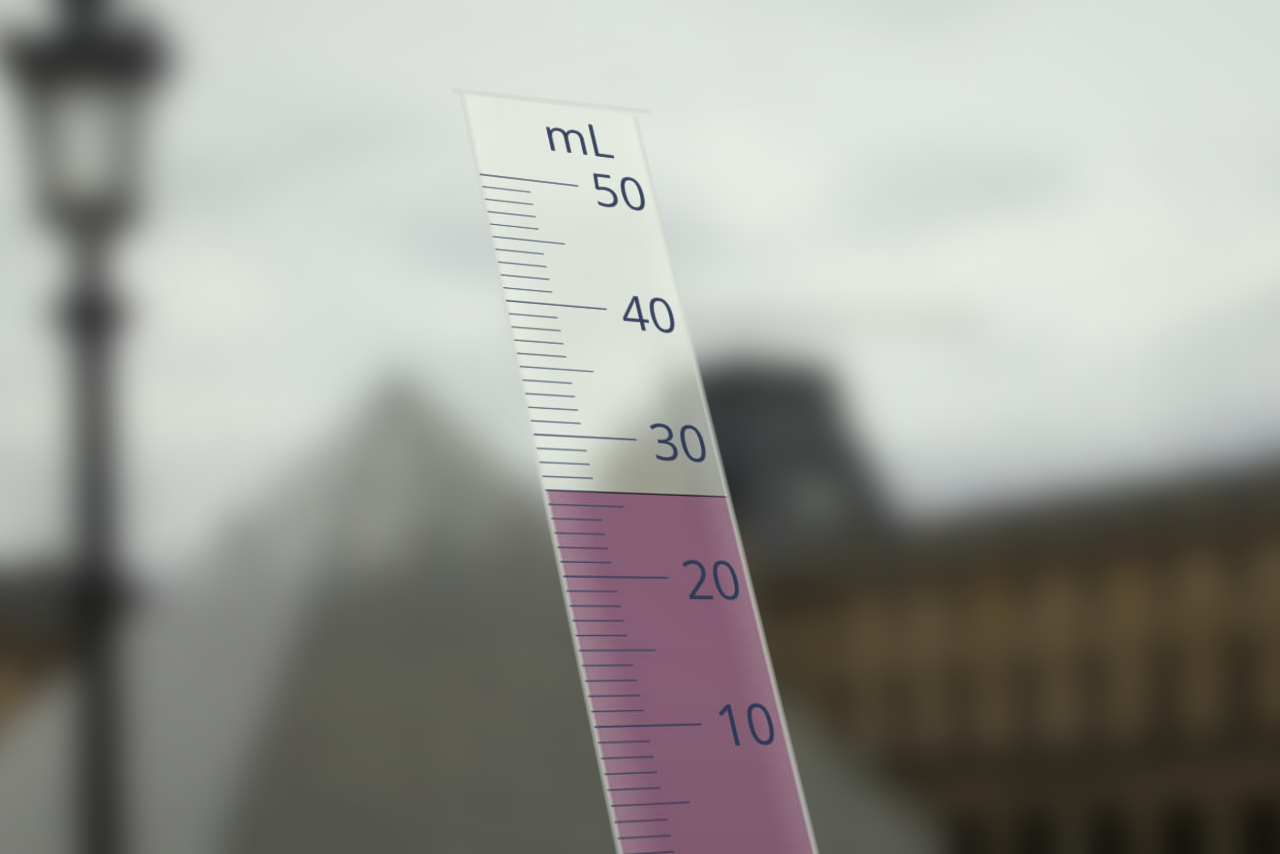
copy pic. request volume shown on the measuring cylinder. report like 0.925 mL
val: 26 mL
